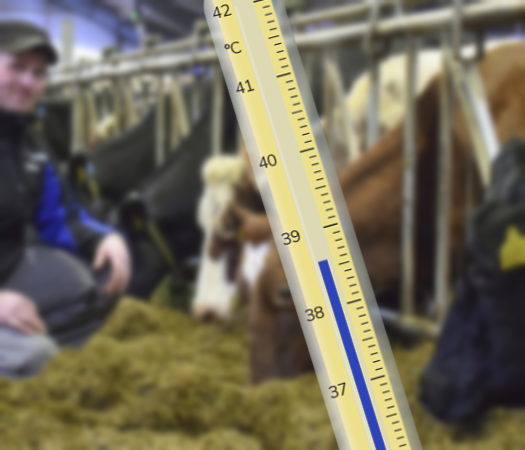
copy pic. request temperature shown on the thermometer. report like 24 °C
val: 38.6 °C
